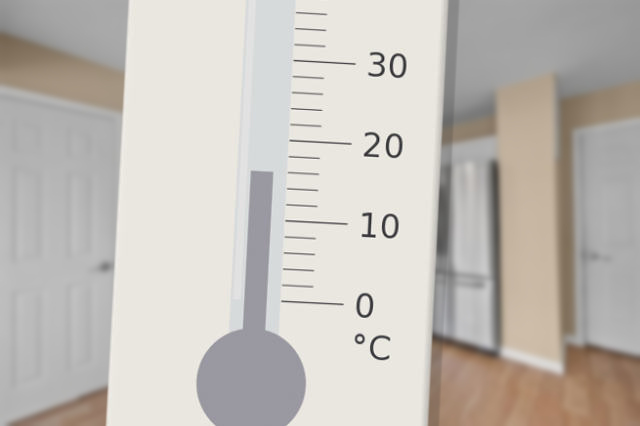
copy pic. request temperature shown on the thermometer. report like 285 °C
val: 16 °C
